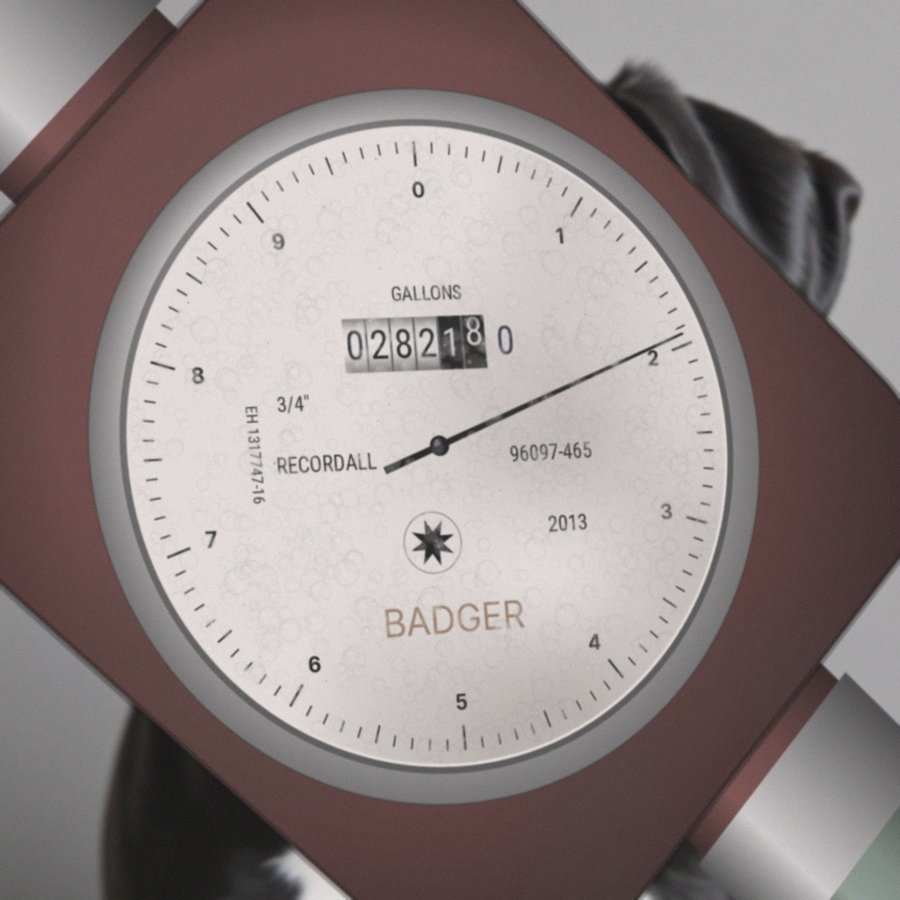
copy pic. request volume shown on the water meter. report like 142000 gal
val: 282181.9 gal
